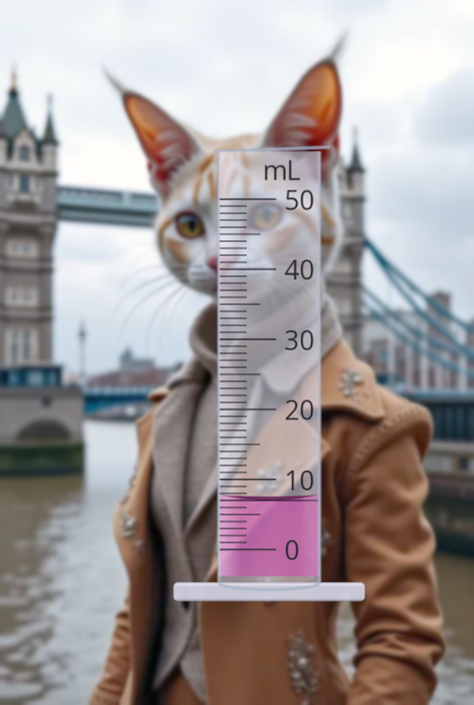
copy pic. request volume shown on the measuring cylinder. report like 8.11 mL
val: 7 mL
